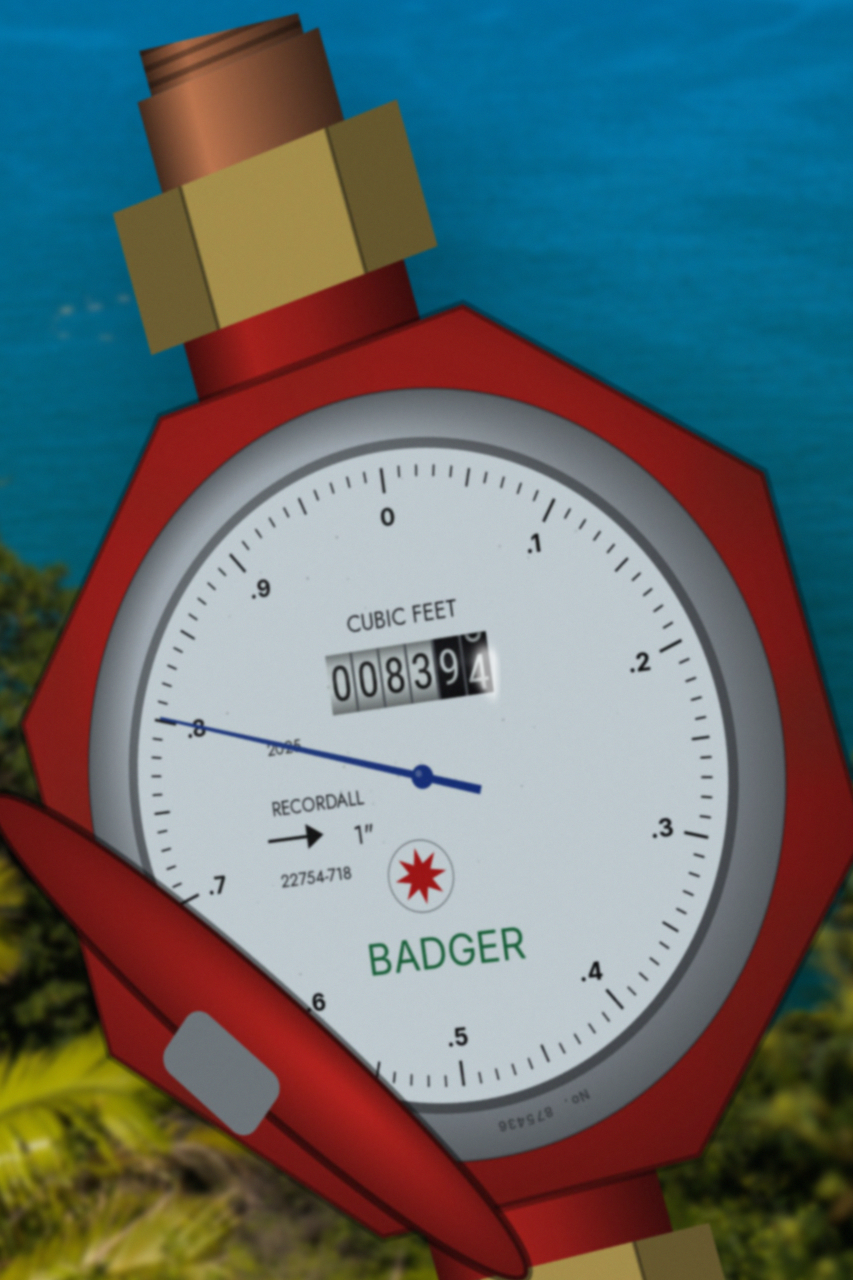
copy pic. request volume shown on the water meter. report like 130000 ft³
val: 8393.80 ft³
